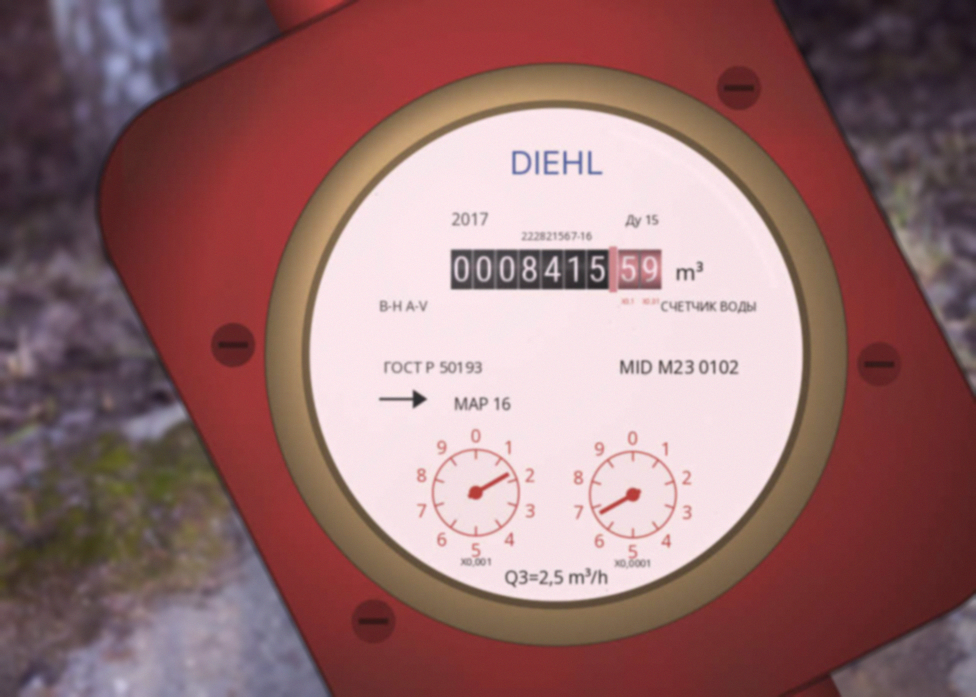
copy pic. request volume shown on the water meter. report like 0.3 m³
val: 8415.5916 m³
